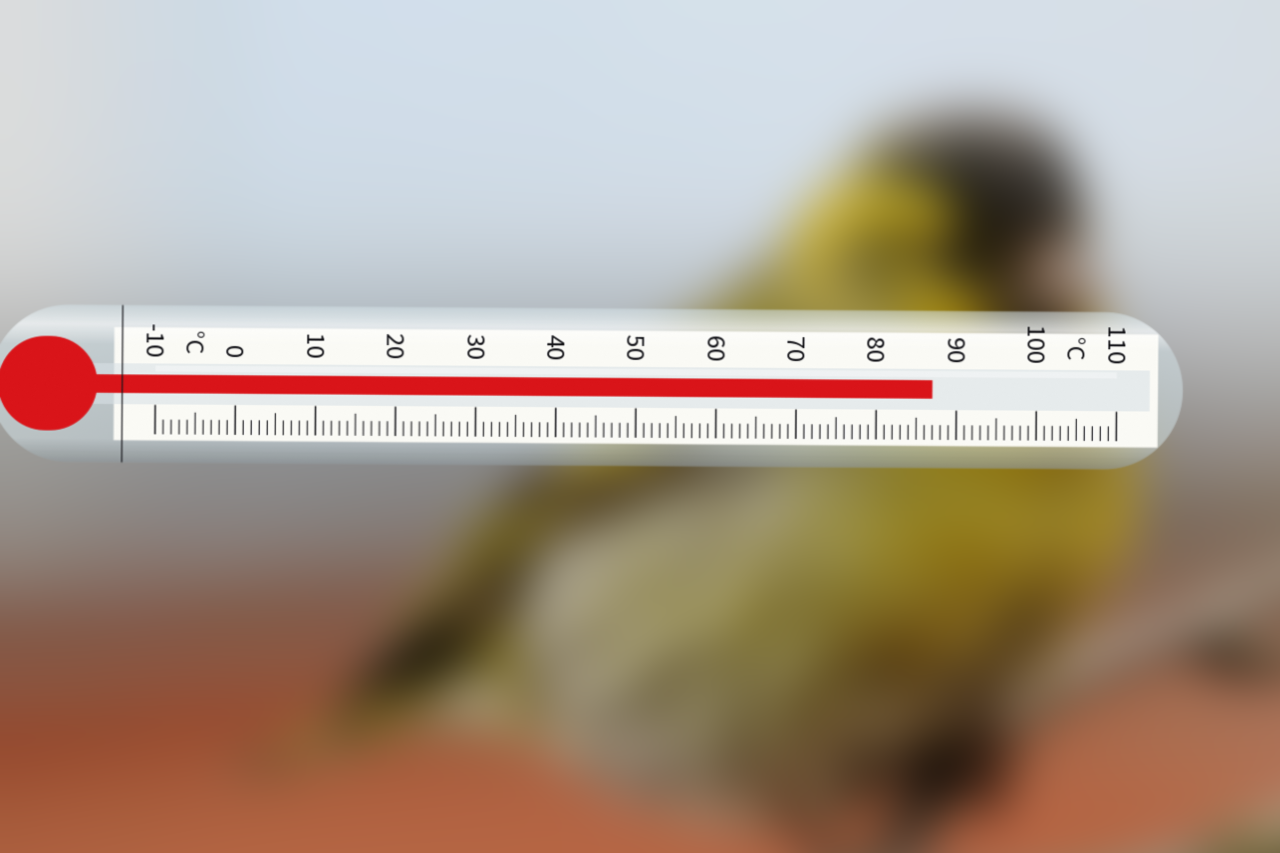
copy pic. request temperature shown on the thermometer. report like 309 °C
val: 87 °C
